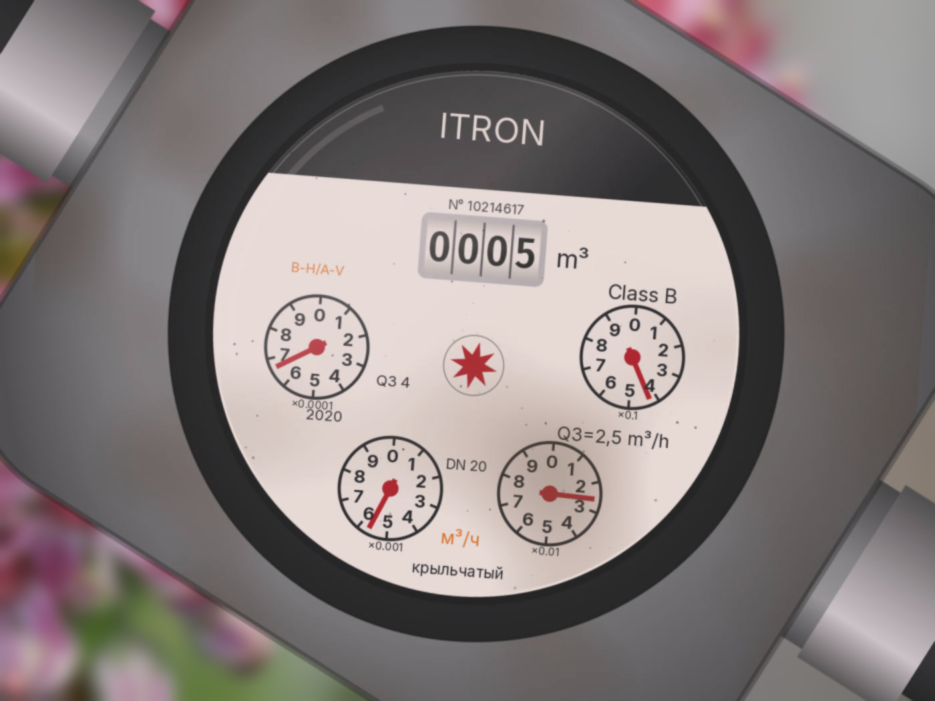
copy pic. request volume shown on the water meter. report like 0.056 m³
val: 5.4256 m³
